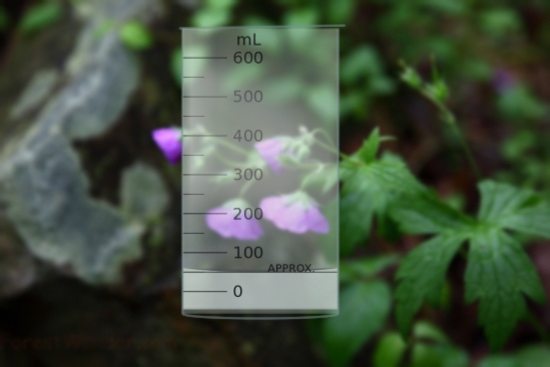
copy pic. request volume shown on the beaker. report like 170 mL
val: 50 mL
